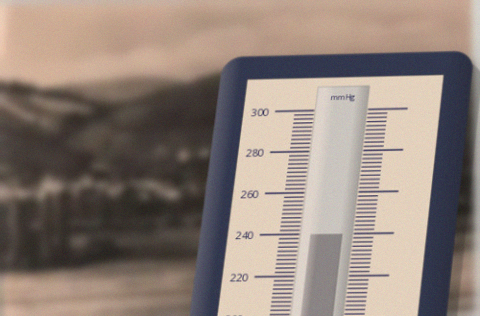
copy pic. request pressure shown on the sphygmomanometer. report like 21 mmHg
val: 240 mmHg
